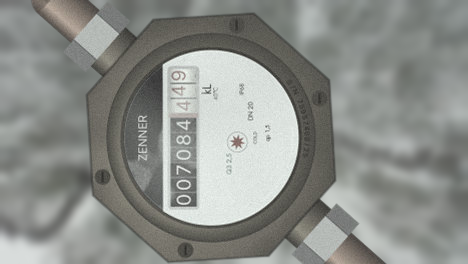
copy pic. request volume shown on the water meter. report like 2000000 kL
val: 7084.449 kL
